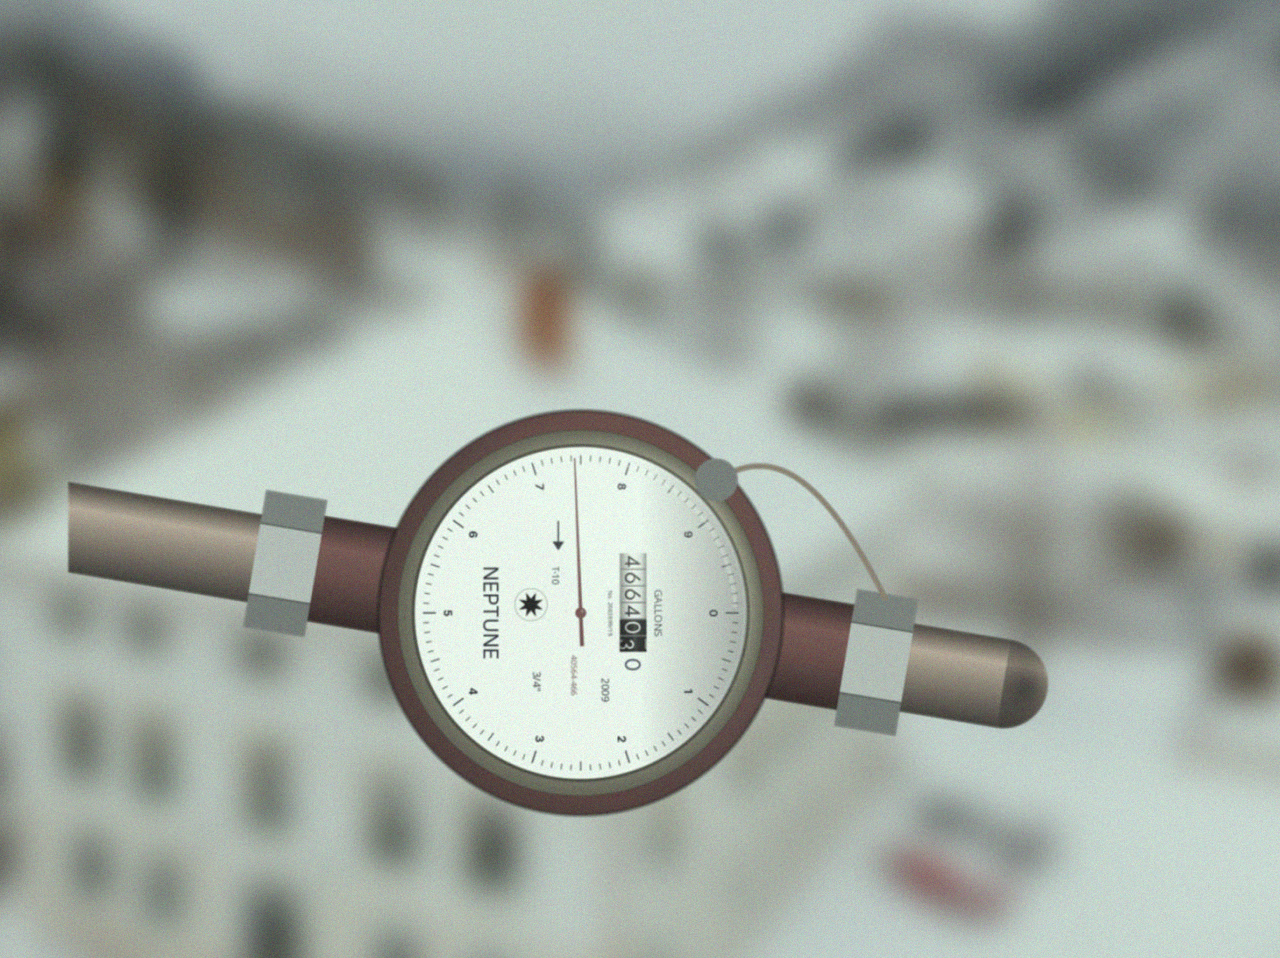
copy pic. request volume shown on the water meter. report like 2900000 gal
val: 4664027.4 gal
